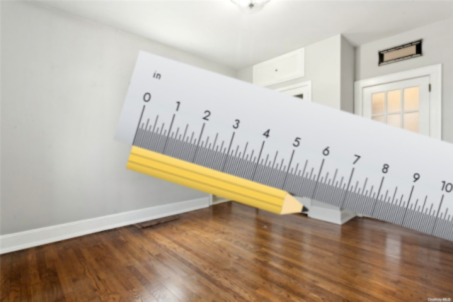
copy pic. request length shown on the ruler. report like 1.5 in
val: 6 in
